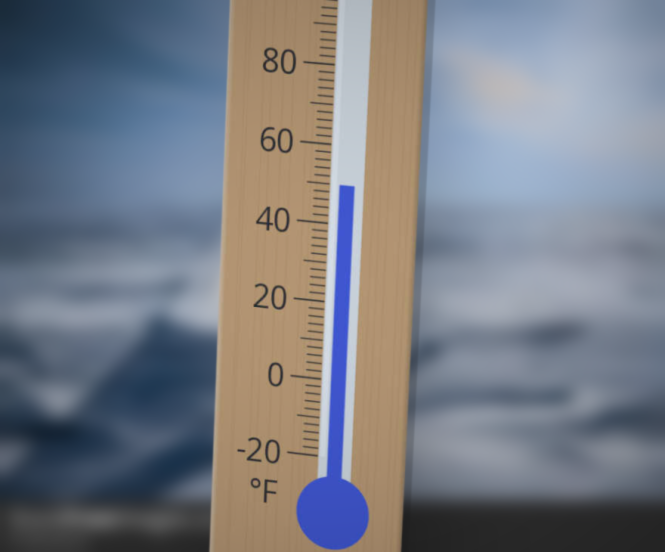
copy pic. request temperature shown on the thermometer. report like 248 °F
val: 50 °F
